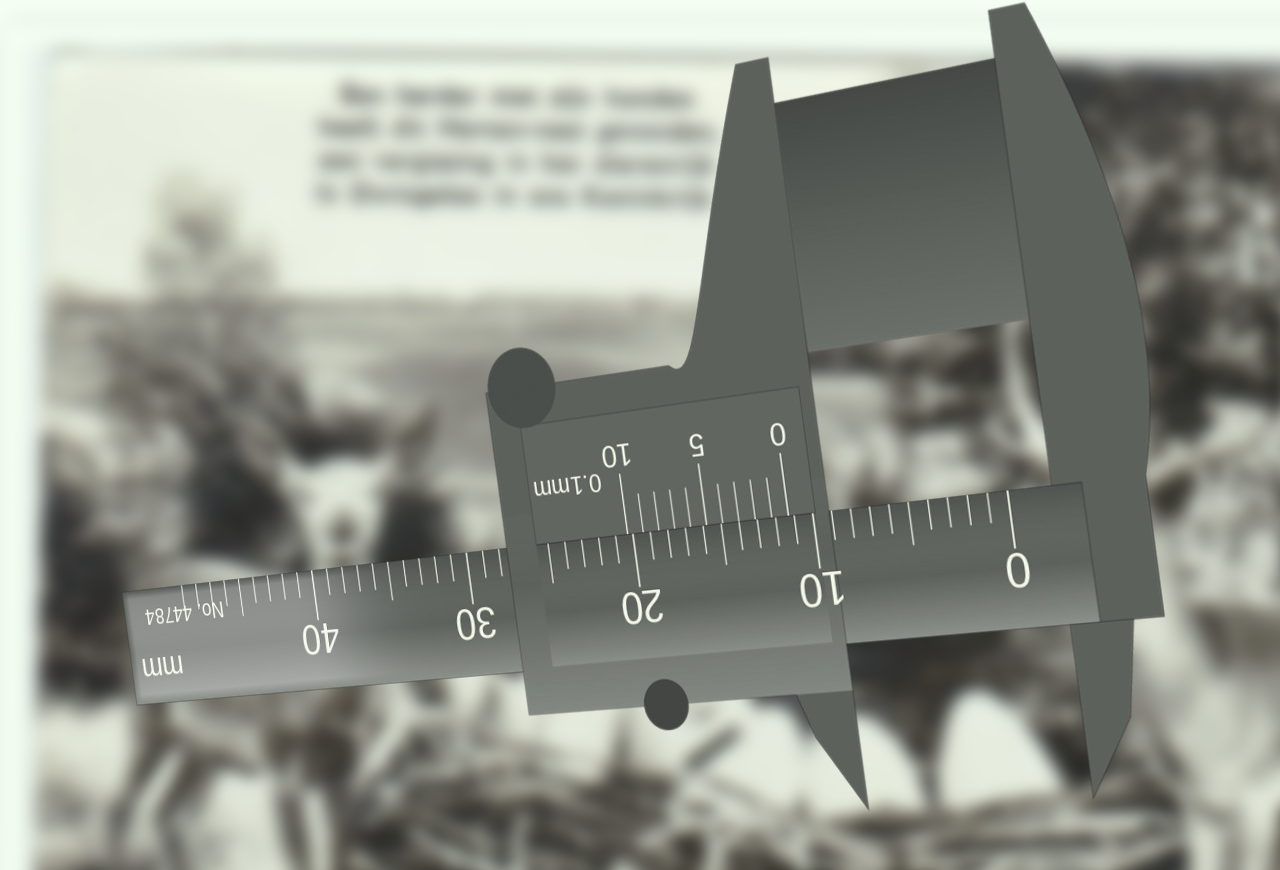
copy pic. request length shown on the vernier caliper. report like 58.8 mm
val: 11.3 mm
